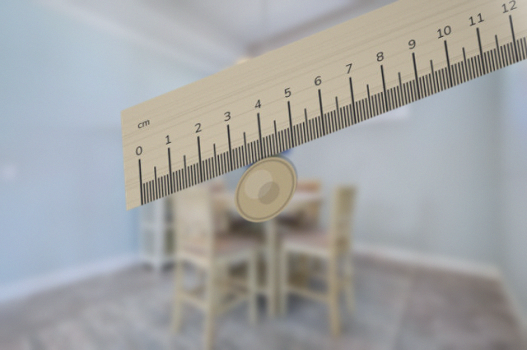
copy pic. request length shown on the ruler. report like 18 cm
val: 2 cm
